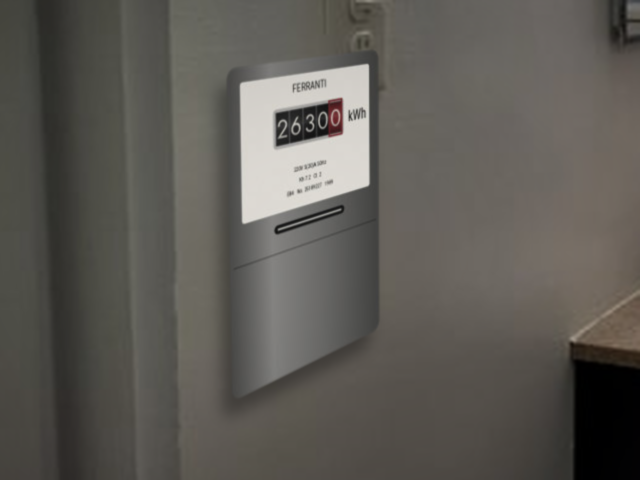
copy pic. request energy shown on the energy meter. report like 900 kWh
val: 2630.0 kWh
